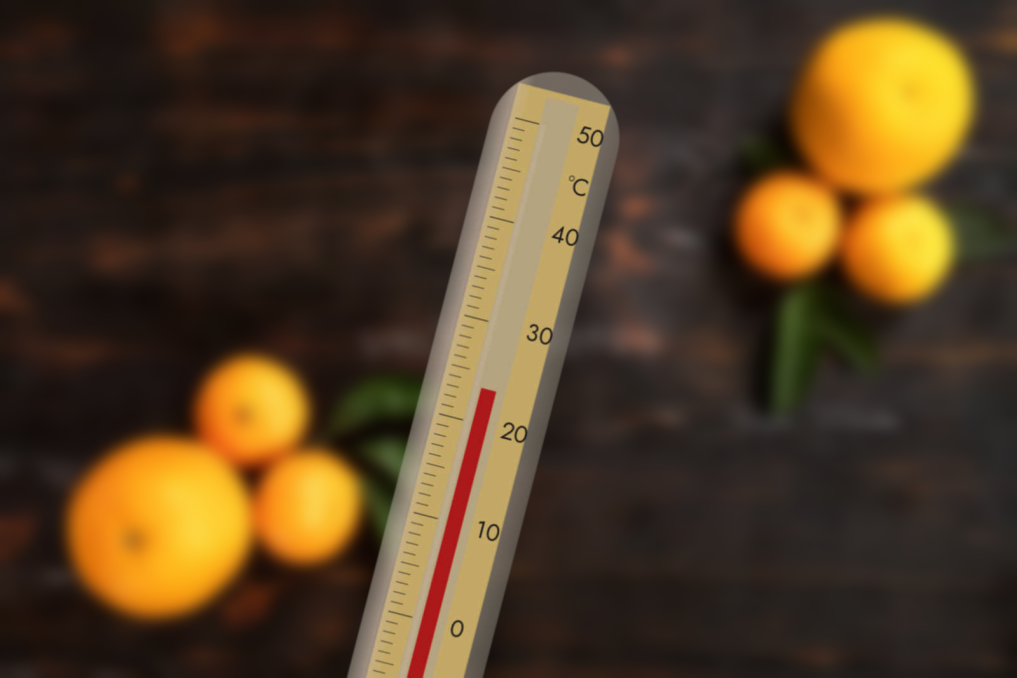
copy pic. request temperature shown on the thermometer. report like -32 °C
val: 23.5 °C
